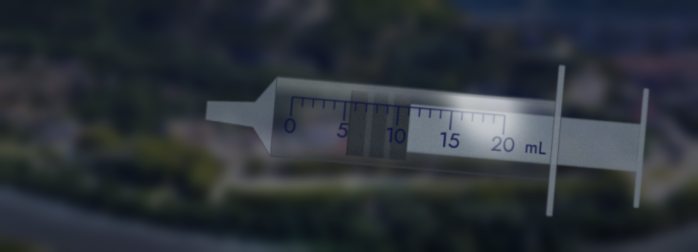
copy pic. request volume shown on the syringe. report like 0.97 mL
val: 5.5 mL
